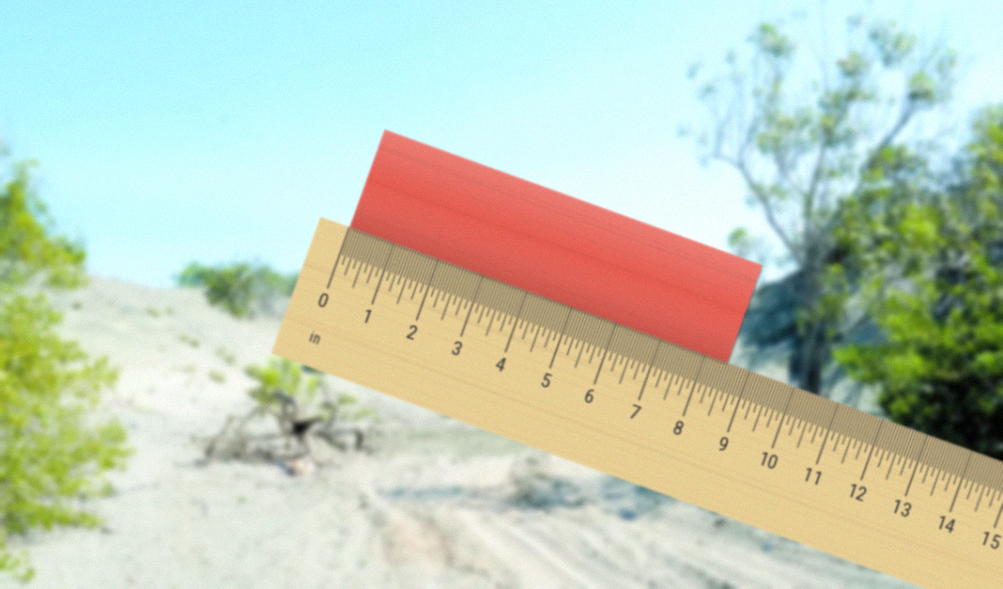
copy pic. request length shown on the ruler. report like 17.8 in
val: 8.5 in
